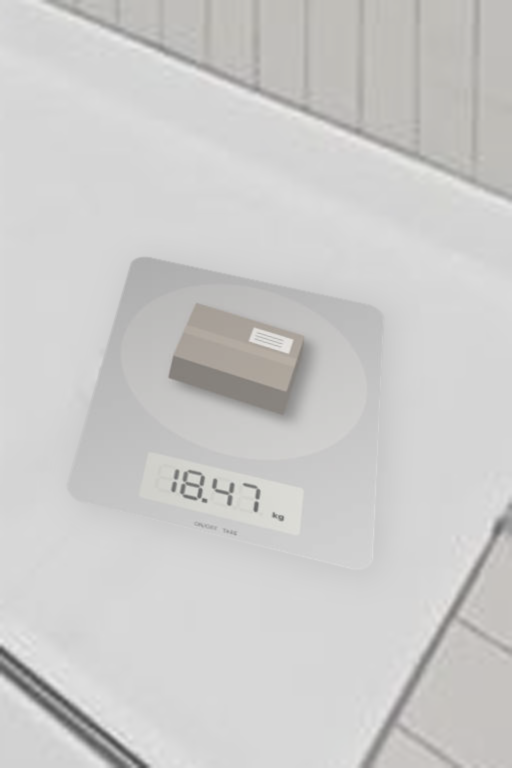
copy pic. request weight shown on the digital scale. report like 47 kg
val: 18.47 kg
